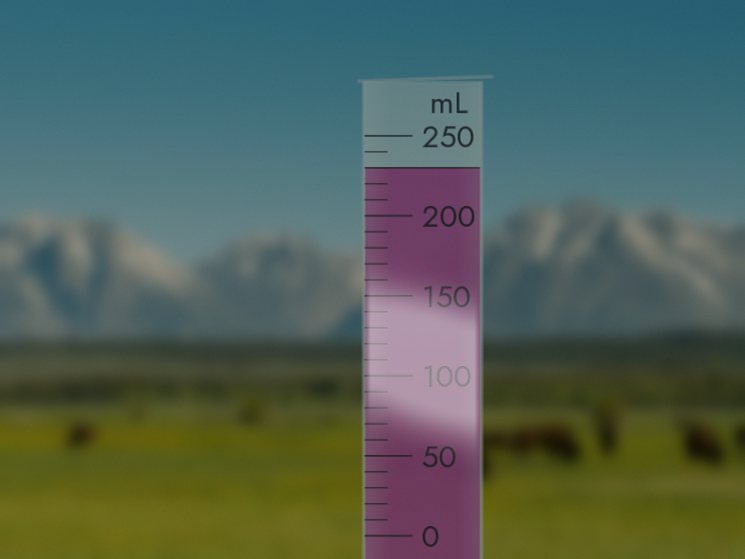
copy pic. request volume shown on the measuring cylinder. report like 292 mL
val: 230 mL
